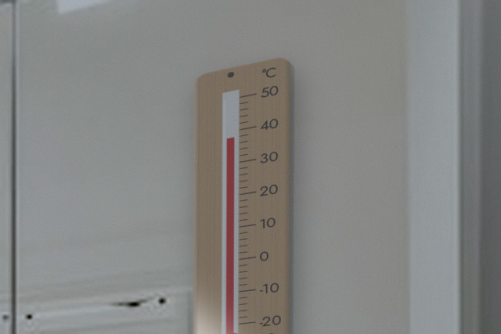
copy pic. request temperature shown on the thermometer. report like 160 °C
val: 38 °C
